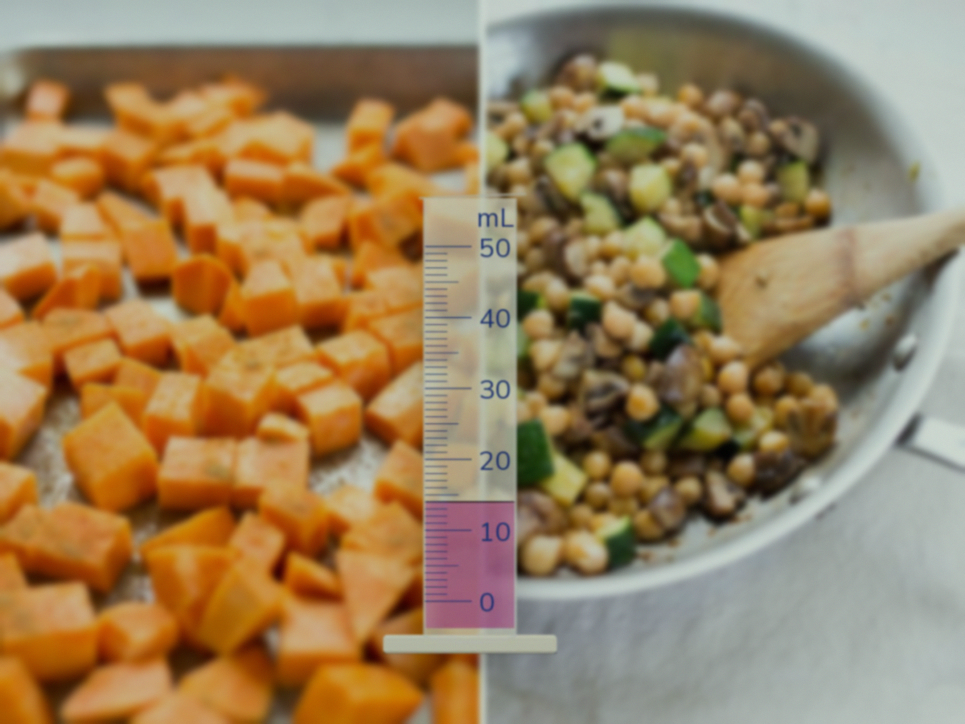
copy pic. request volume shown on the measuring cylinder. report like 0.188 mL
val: 14 mL
